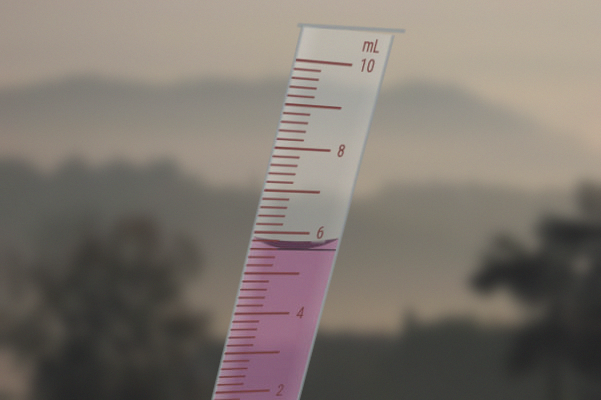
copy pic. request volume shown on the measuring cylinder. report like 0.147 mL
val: 5.6 mL
